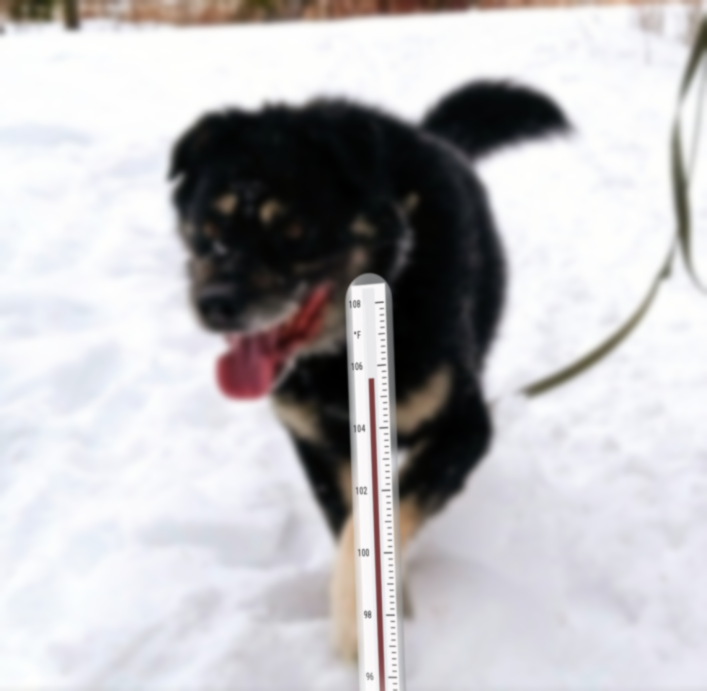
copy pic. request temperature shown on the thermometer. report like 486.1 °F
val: 105.6 °F
